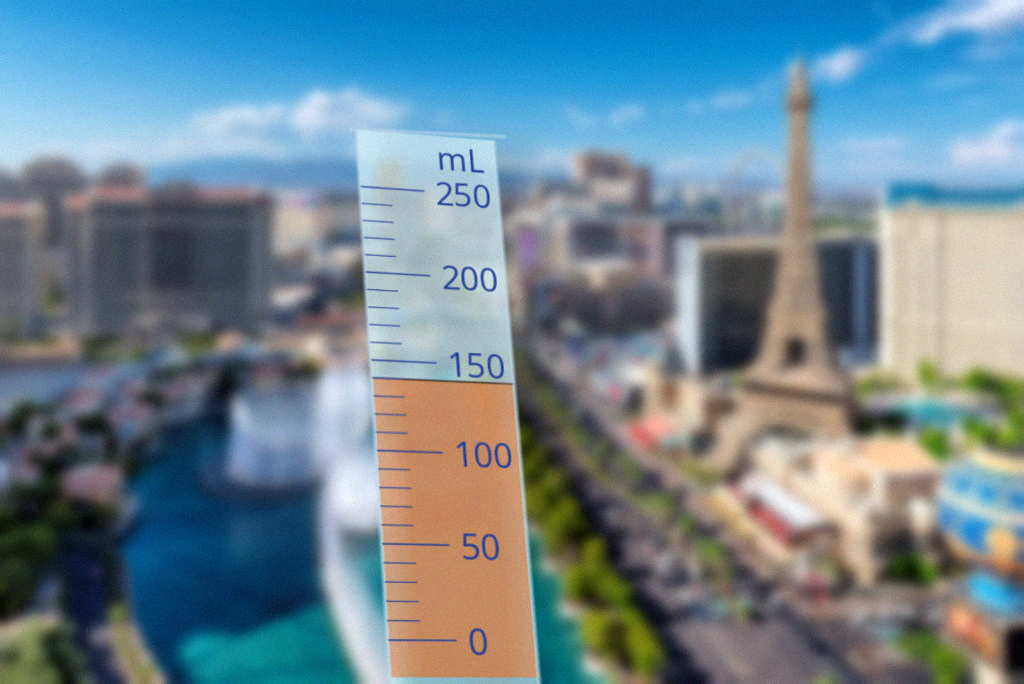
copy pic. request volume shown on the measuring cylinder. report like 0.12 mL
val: 140 mL
